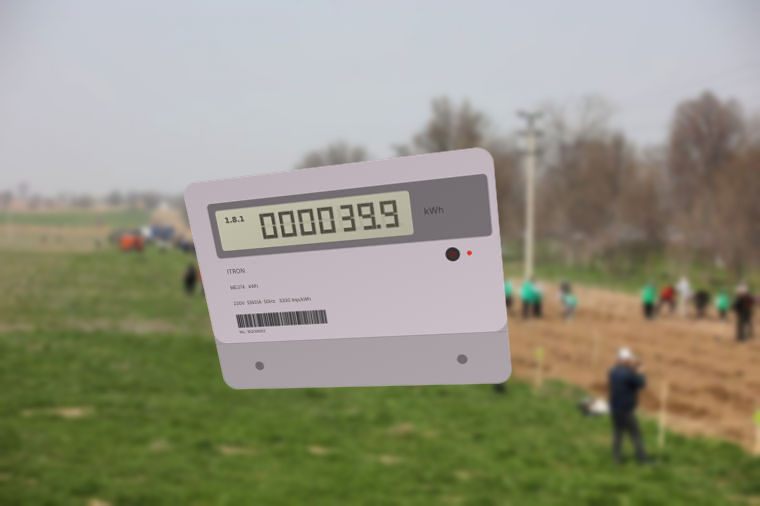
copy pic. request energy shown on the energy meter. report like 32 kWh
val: 39.9 kWh
